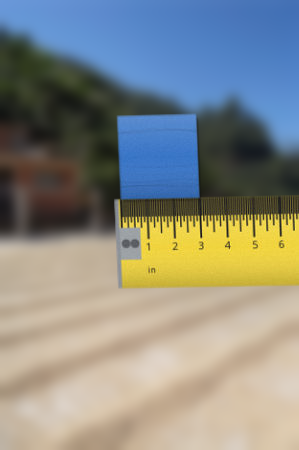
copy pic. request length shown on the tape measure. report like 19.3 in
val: 3 in
